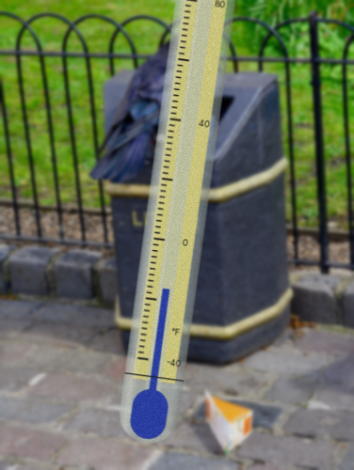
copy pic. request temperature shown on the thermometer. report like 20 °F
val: -16 °F
